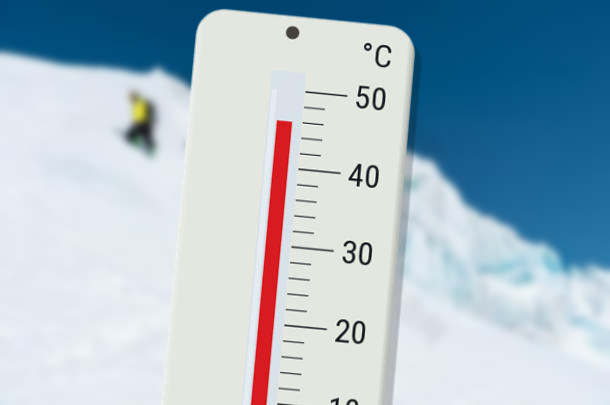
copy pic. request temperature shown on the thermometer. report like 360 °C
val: 46 °C
